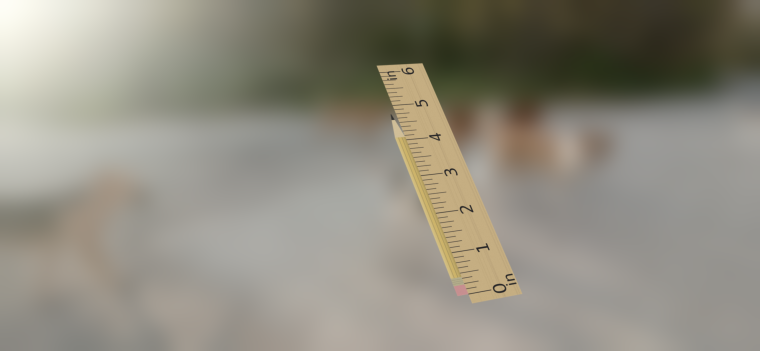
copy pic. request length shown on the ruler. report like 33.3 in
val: 4.75 in
